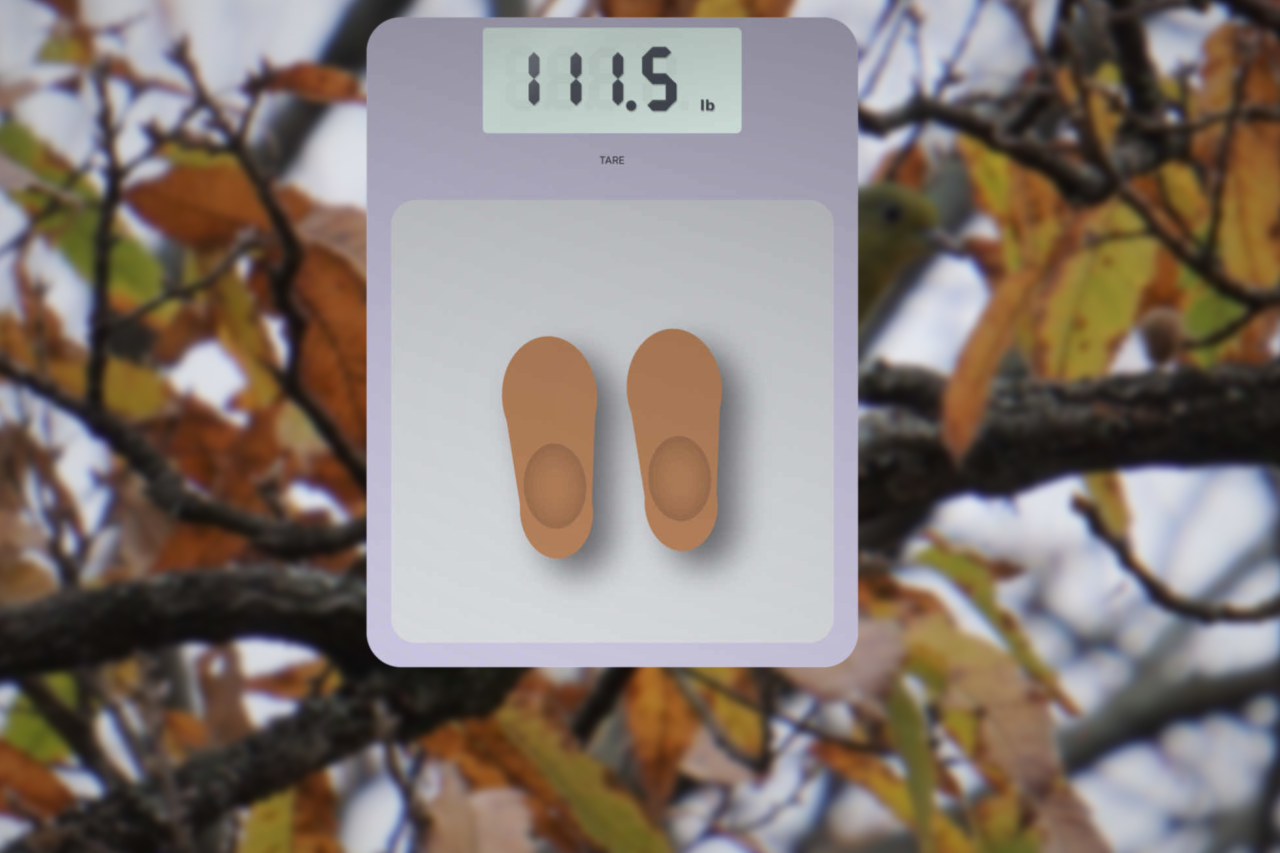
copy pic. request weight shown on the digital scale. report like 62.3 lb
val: 111.5 lb
